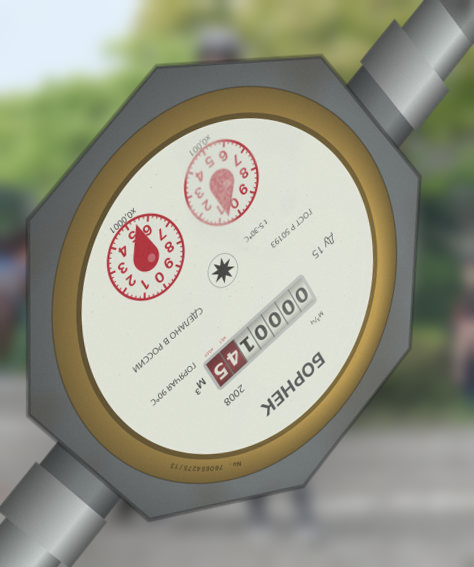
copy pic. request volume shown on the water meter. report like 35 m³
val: 1.4505 m³
